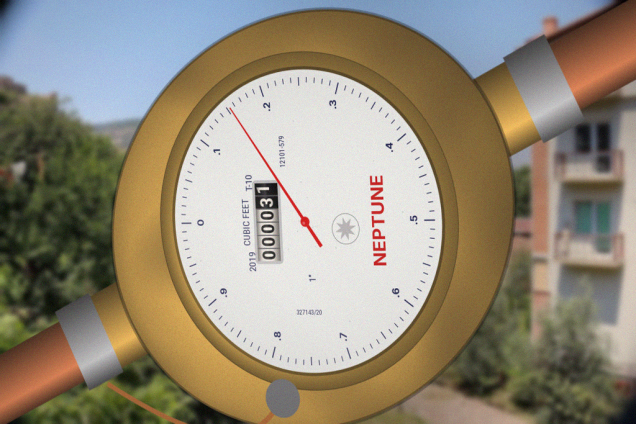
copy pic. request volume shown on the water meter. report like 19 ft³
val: 31.15 ft³
